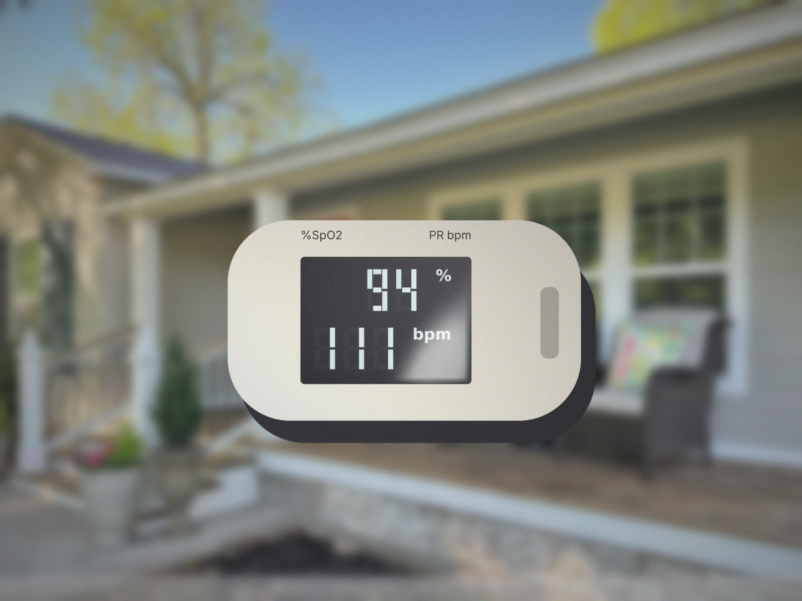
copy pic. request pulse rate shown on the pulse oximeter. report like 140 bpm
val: 111 bpm
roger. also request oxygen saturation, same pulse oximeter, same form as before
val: 94 %
